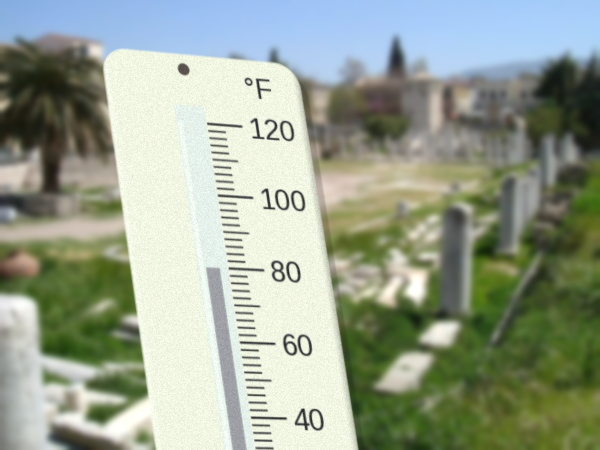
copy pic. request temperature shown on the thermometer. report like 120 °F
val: 80 °F
